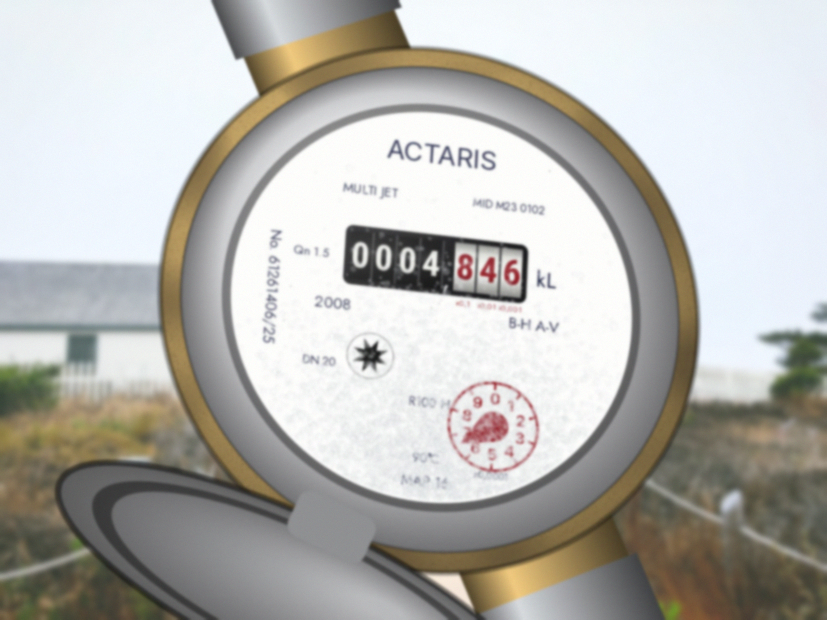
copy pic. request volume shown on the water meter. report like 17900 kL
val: 4.8466 kL
